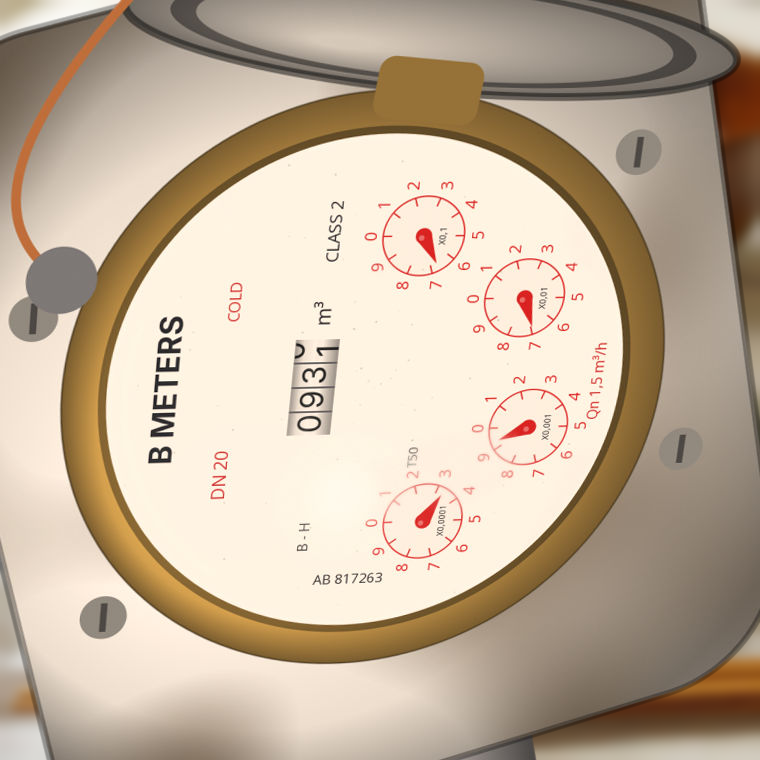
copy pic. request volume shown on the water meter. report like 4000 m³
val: 930.6693 m³
